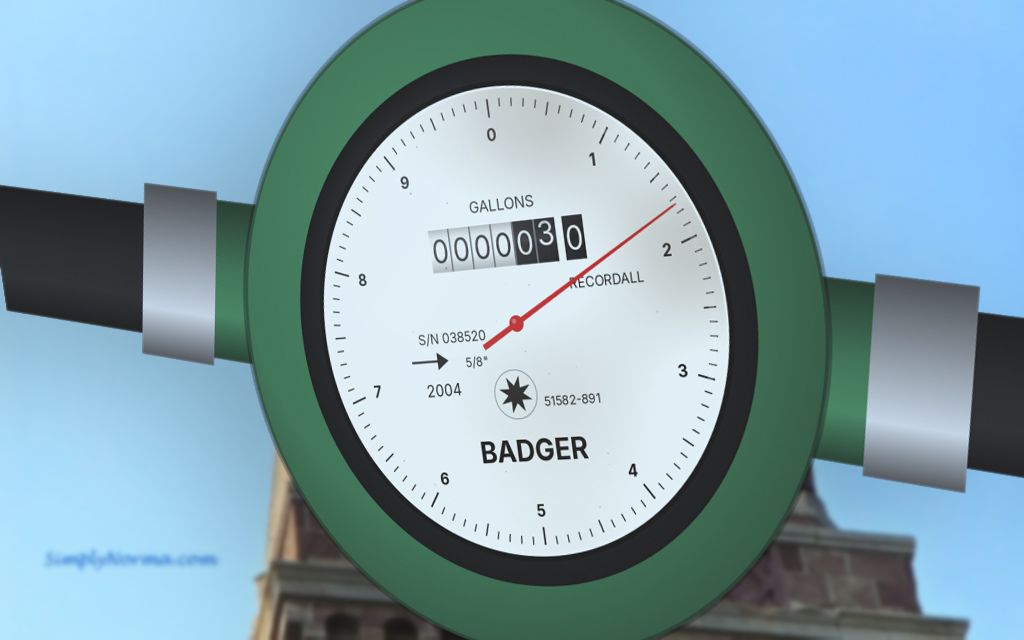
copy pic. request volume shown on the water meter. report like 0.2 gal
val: 31.7 gal
